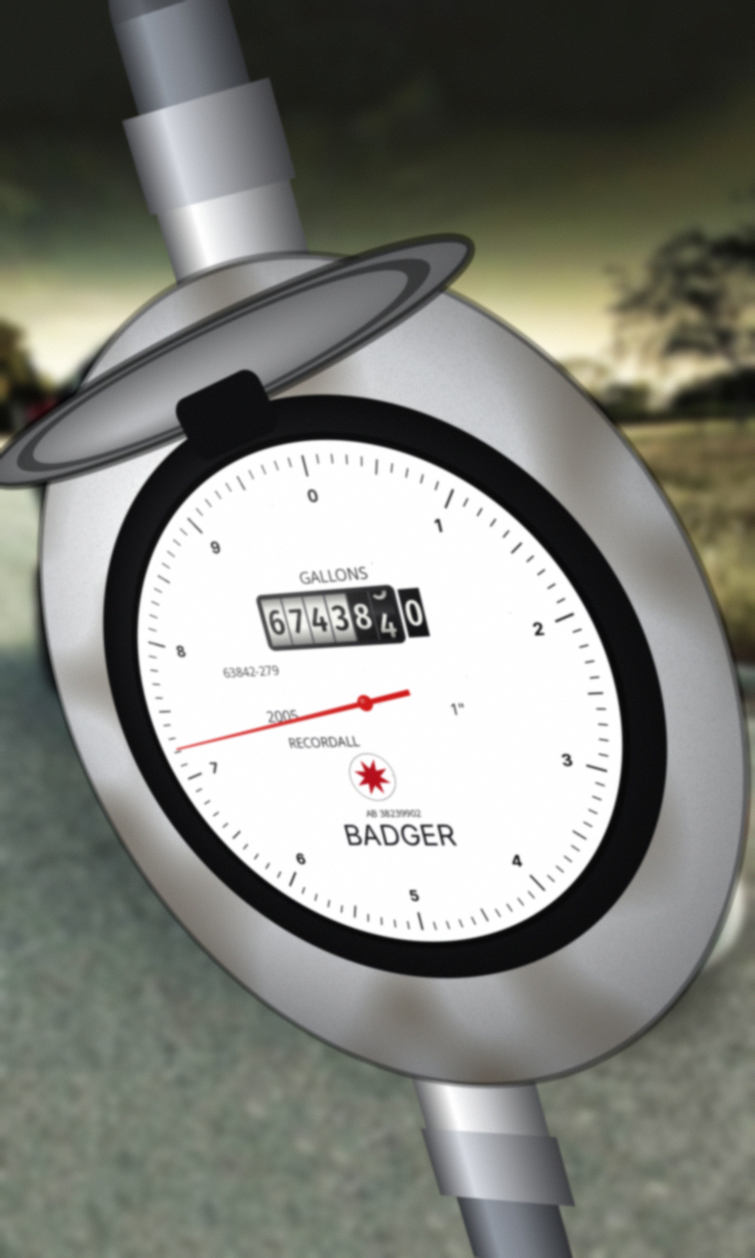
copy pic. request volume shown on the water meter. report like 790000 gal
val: 6743837.2 gal
